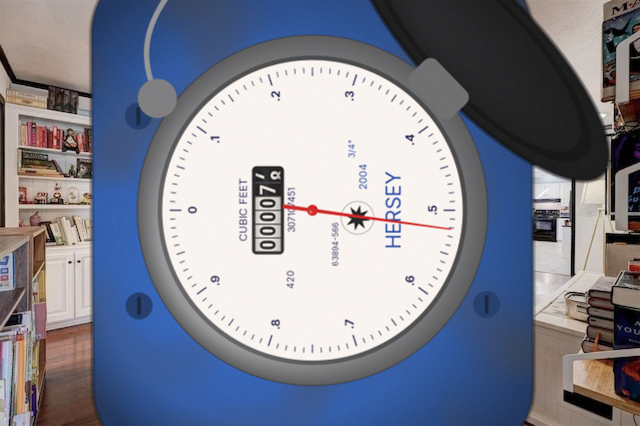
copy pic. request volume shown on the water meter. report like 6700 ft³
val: 77.52 ft³
